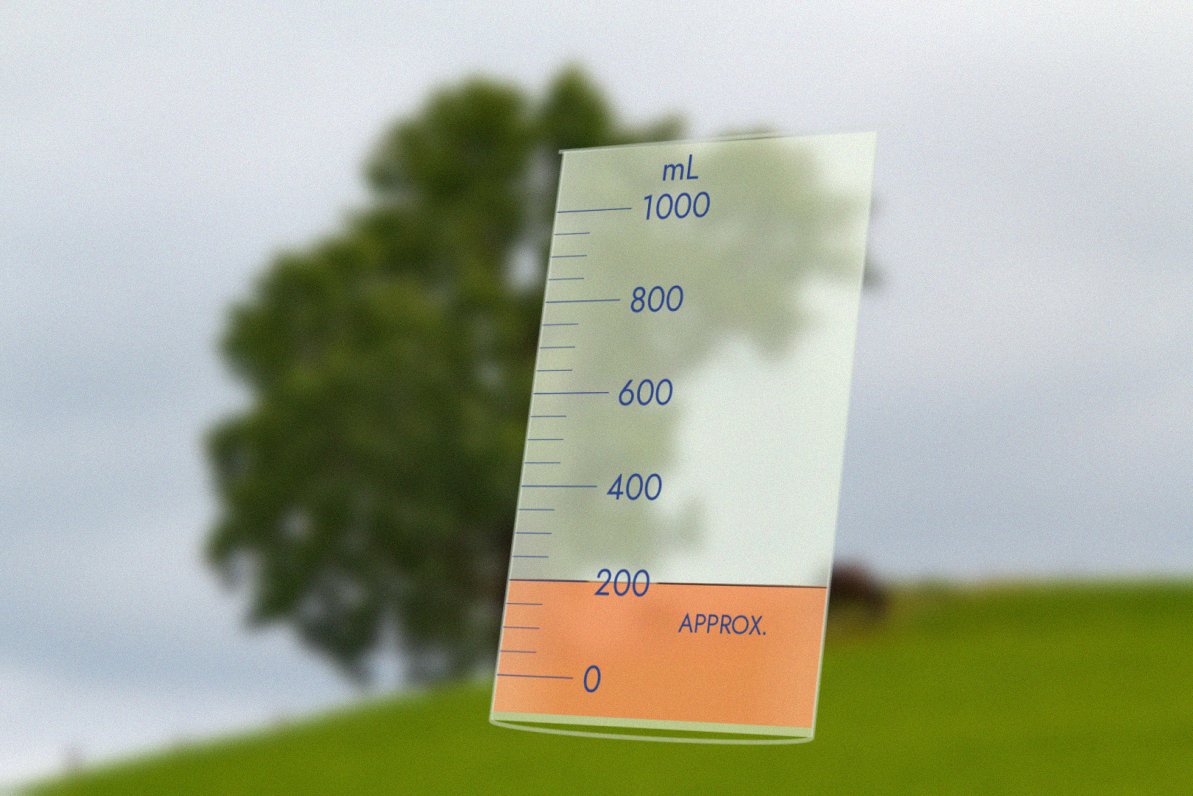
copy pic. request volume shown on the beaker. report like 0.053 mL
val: 200 mL
